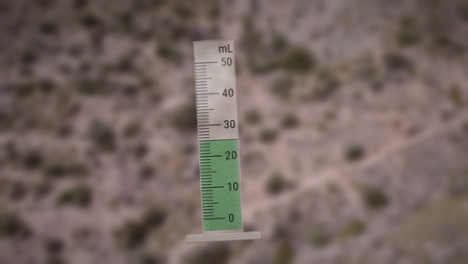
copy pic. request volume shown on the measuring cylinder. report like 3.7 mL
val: 25 mL
